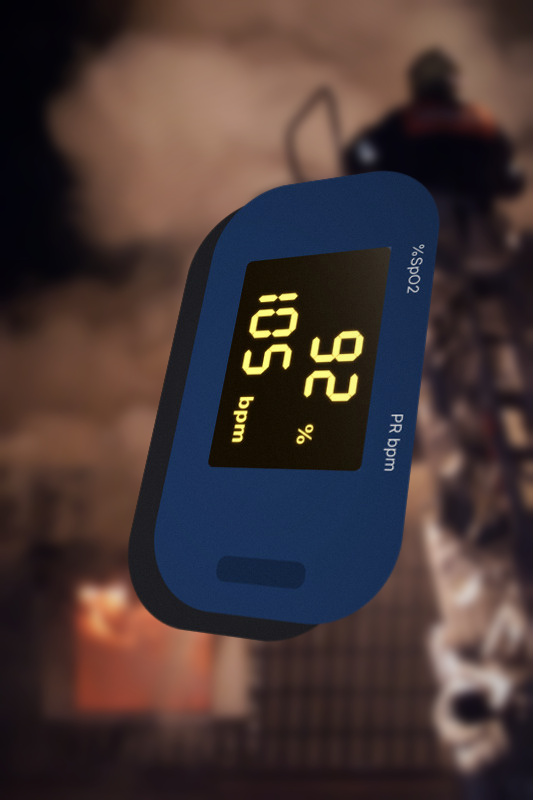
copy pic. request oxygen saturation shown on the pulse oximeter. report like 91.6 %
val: 92 %
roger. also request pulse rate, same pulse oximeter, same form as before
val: 105 bpm
